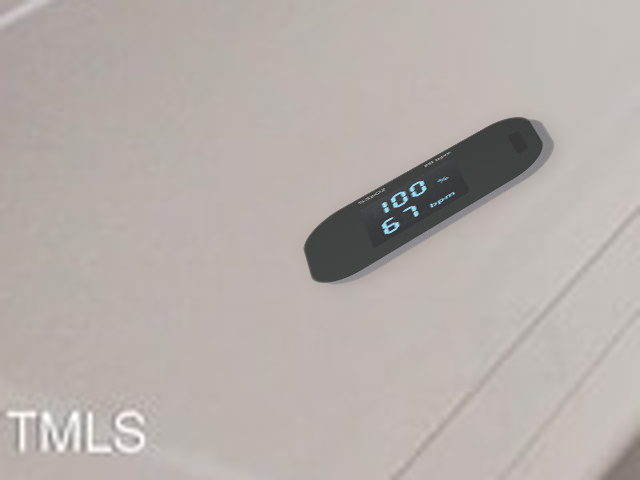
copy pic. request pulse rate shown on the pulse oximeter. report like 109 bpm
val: 67 bpm
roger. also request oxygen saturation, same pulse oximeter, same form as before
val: 100 %
